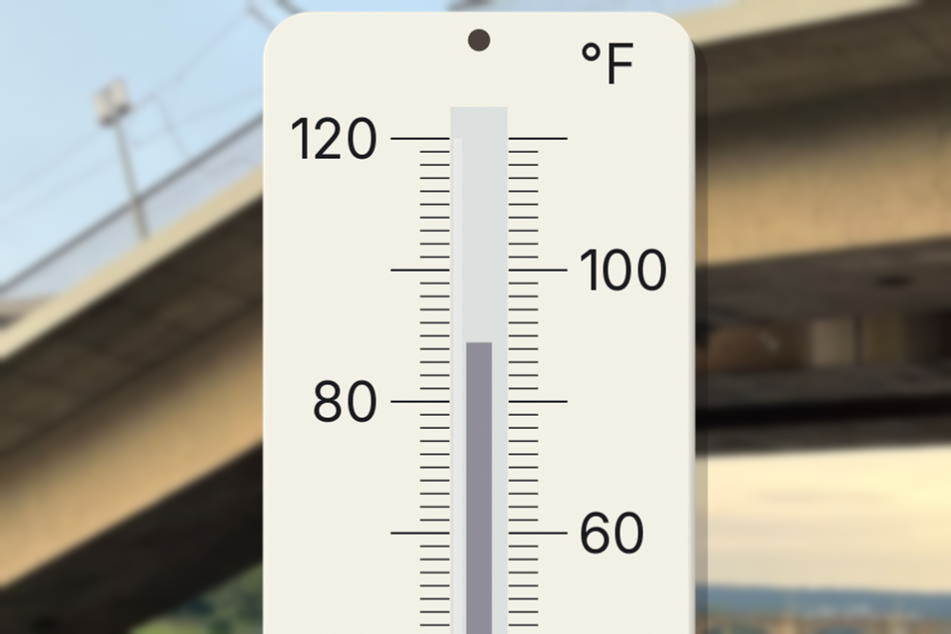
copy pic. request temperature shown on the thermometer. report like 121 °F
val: 89 °F
